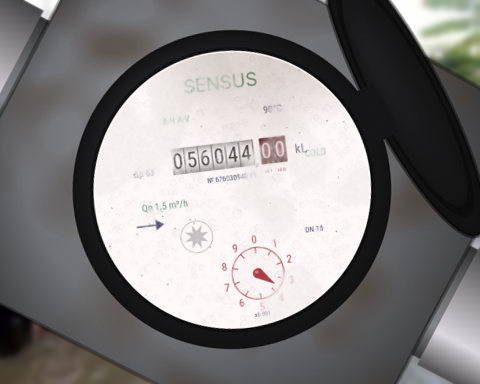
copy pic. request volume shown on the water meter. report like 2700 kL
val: 56044.003 kL
